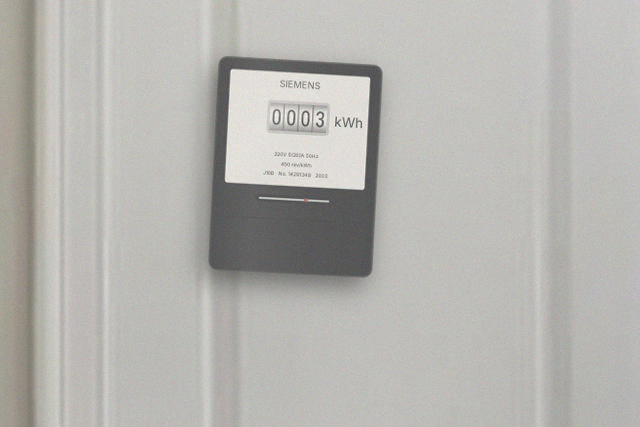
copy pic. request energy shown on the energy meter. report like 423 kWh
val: 3 kWh
